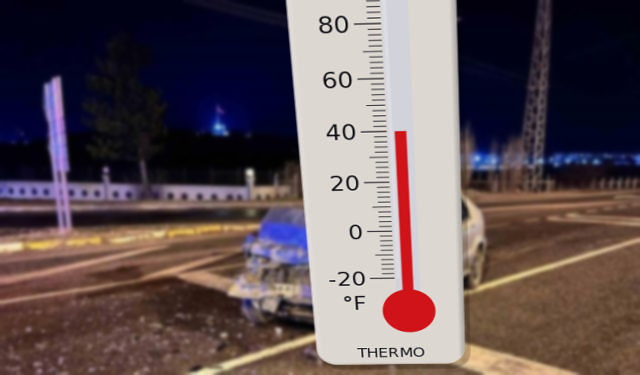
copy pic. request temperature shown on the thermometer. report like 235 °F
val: 40 °F
